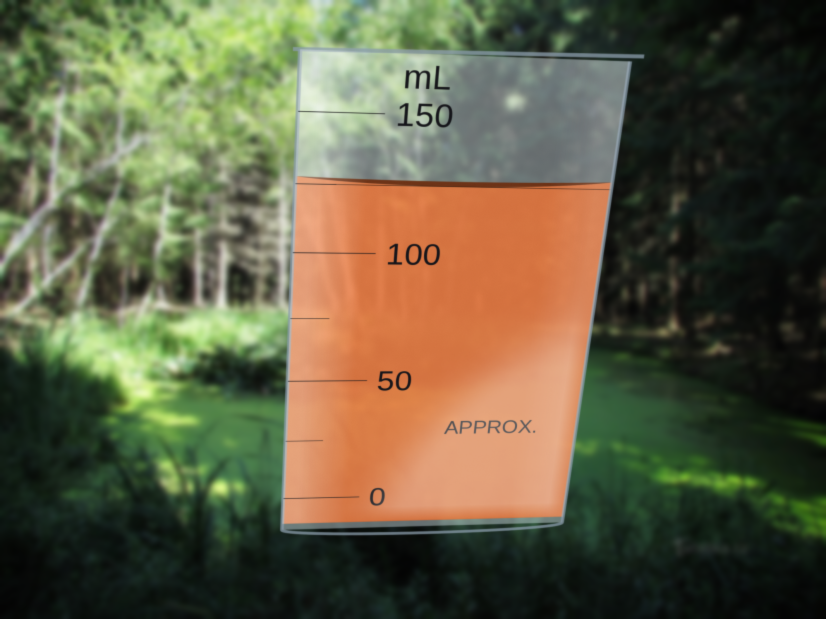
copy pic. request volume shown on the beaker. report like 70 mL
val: 125 mL
